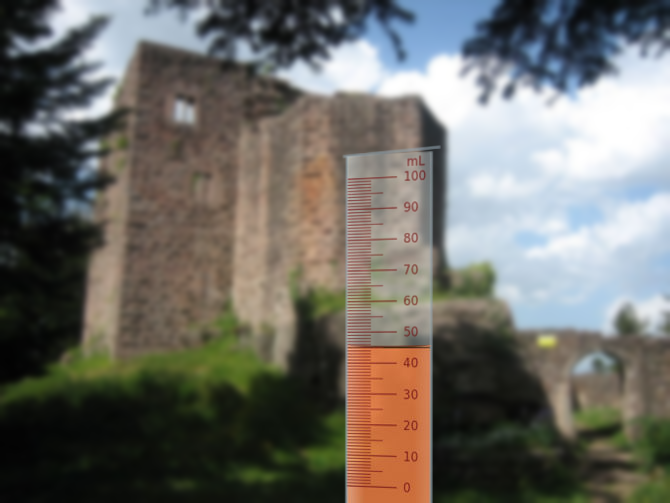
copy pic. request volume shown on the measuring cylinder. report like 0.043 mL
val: 45 mL
